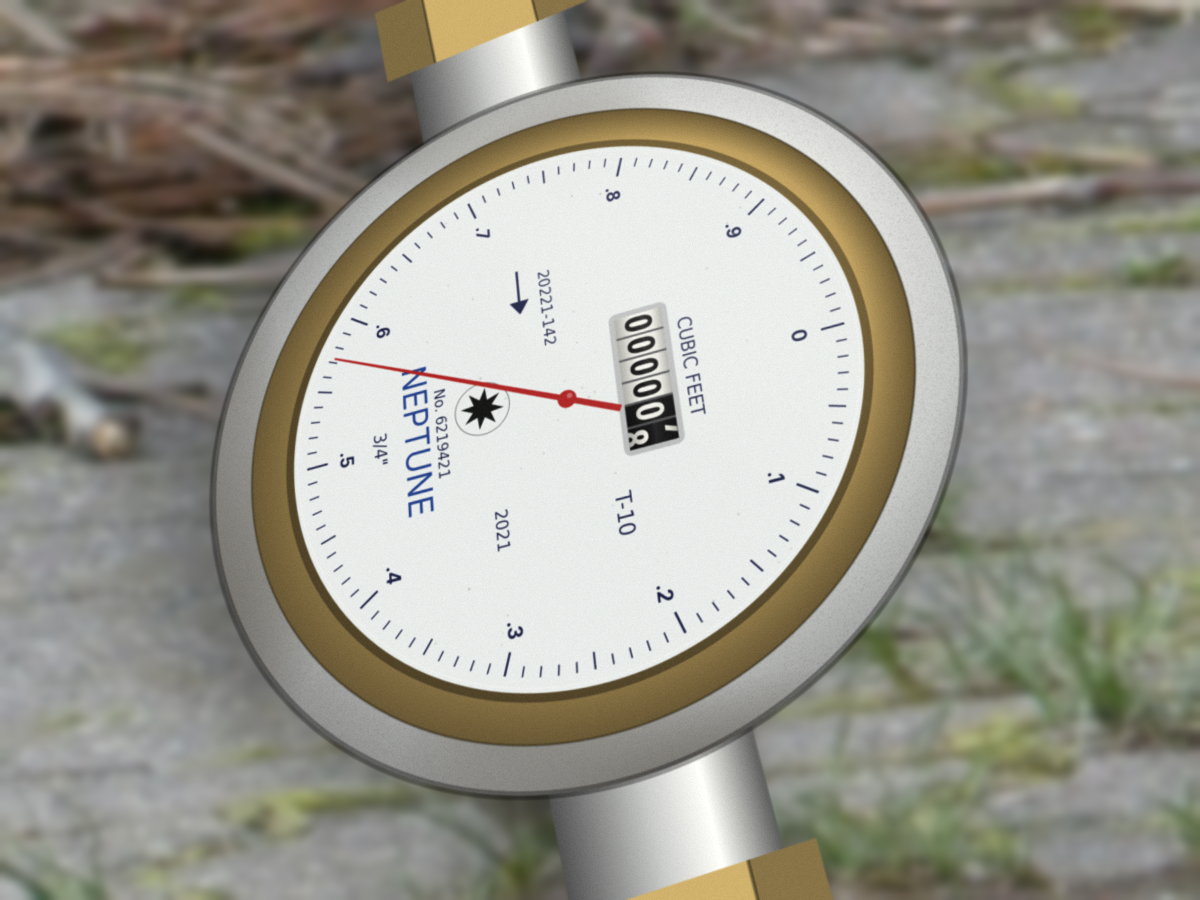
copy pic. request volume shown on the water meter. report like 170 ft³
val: 7.57 ft³
